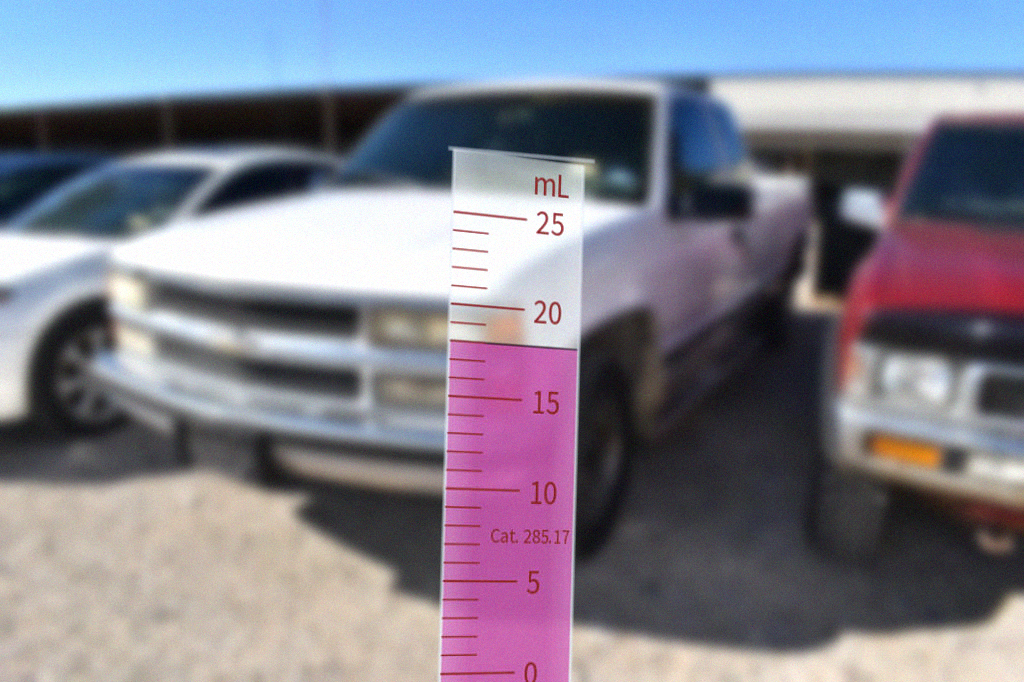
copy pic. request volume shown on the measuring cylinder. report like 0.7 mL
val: 18 mL
